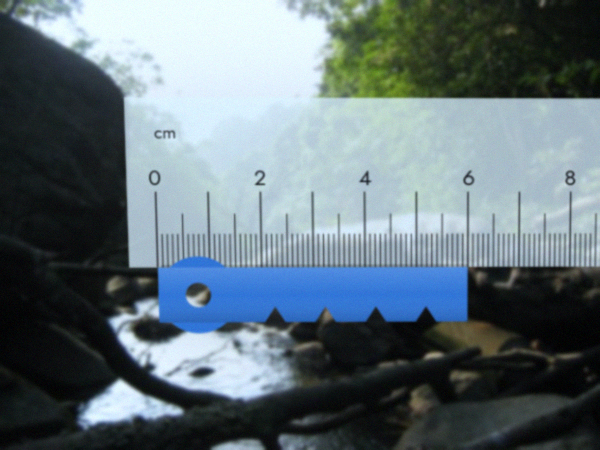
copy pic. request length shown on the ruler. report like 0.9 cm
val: 6 cm
